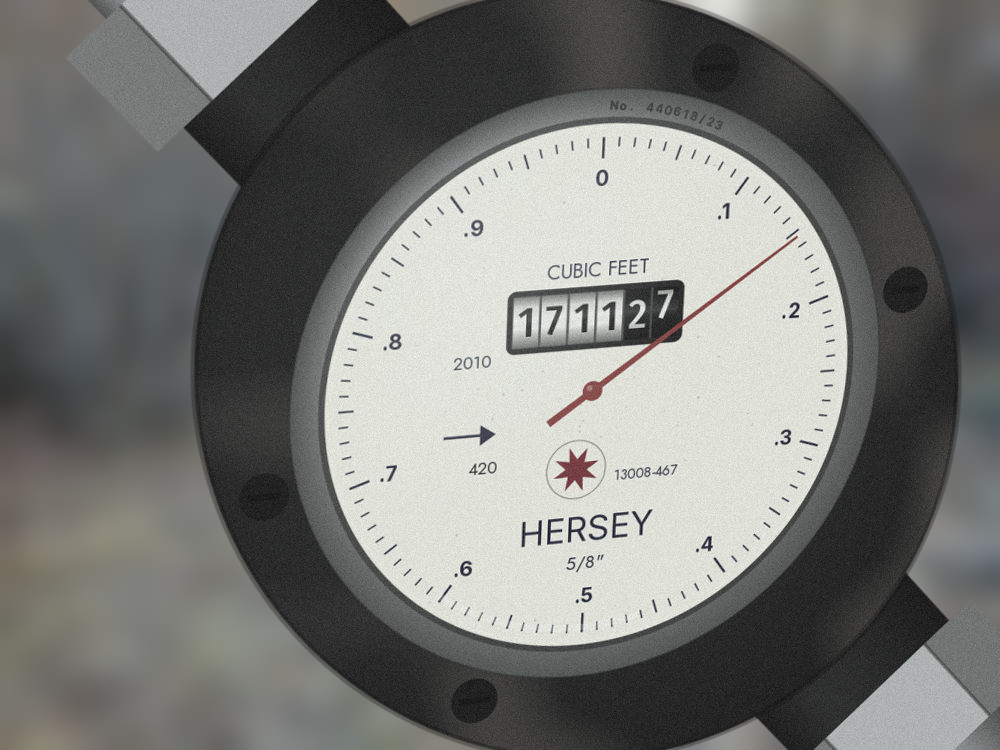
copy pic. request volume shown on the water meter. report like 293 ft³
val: 171127.15 ft³
